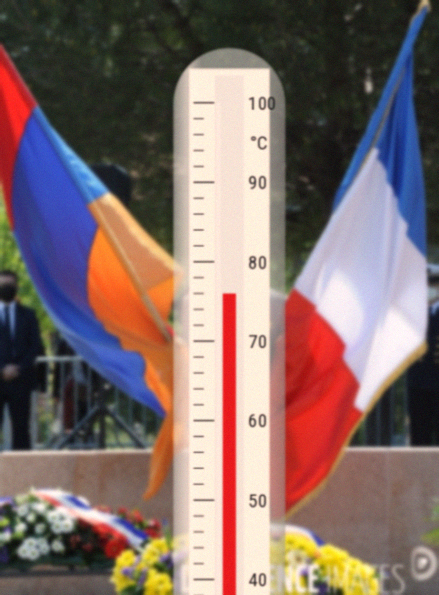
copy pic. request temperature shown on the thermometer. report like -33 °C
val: 76 °C
